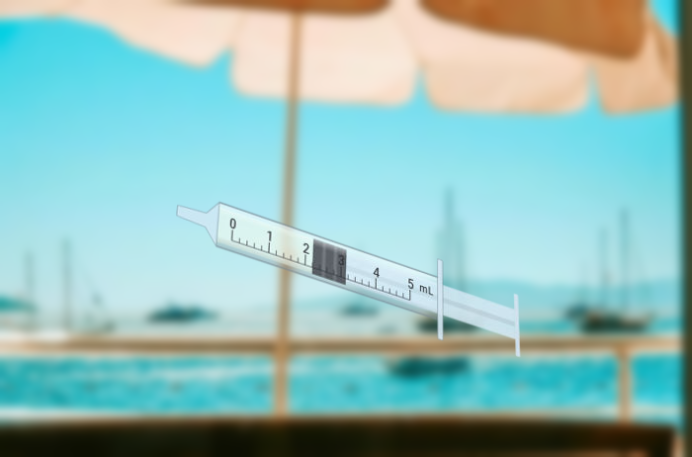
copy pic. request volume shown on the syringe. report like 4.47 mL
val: 2.2 mL
